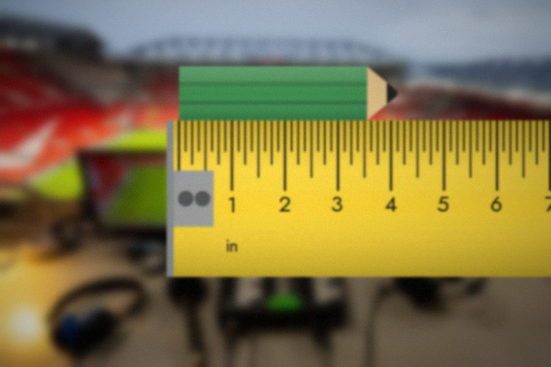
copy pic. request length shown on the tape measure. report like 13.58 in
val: 4.125 in
